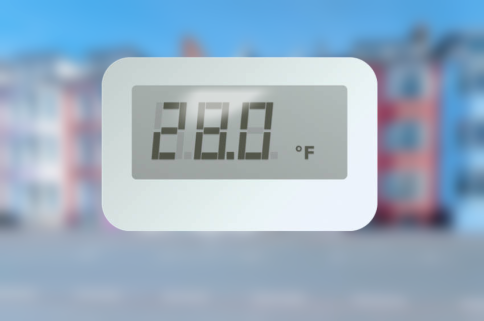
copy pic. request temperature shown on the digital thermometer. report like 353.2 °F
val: 28.0 °F
